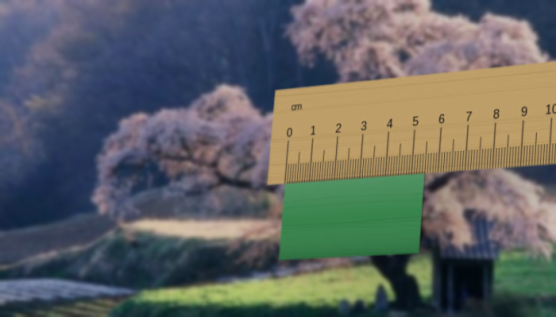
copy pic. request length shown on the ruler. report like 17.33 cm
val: 5.5 cm
